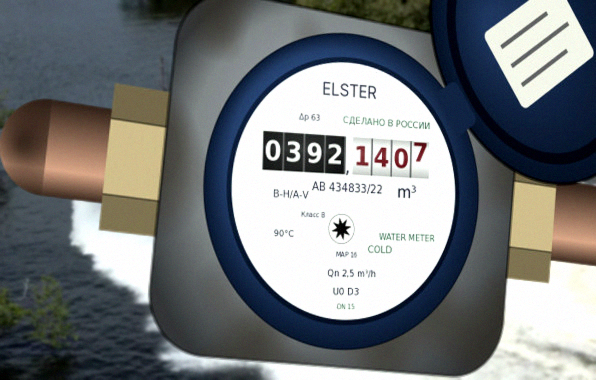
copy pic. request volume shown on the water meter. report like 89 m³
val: 392.1407 m³
